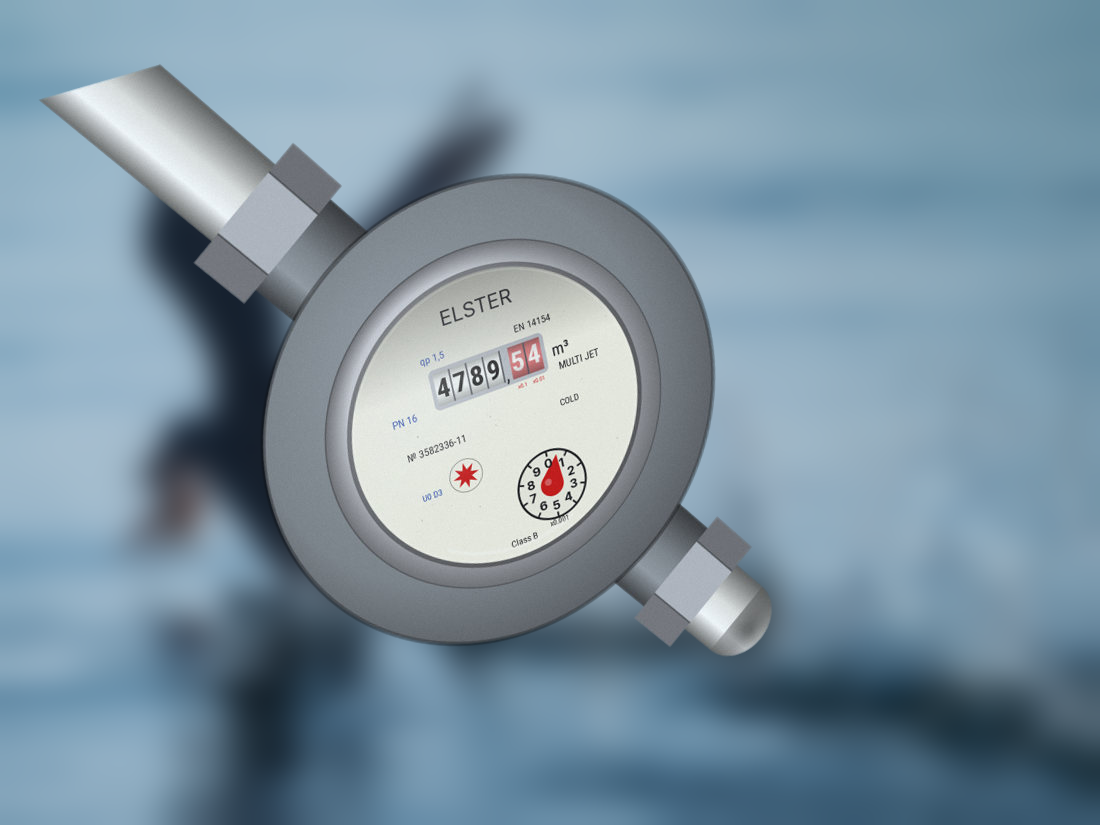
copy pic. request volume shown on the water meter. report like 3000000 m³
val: 4789.540 m³
